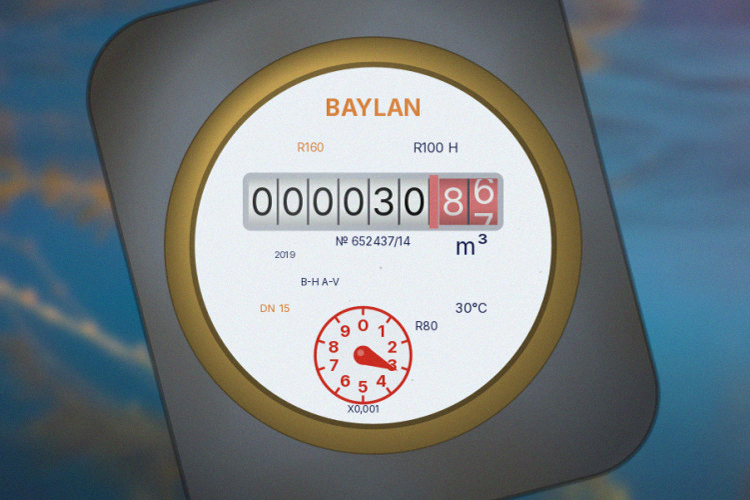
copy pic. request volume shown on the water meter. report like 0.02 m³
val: 30.863 m³
